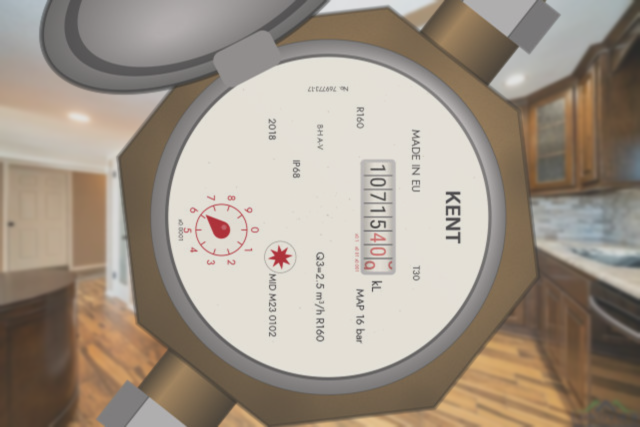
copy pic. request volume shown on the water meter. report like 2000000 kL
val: 10715.4086 kL
